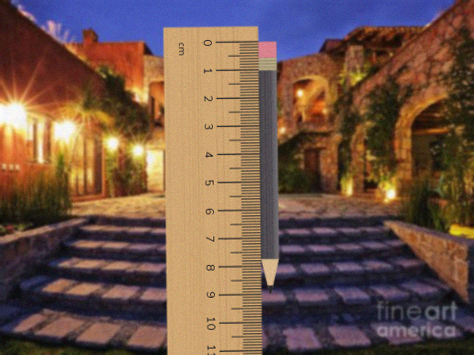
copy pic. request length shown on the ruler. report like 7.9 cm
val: 9 cm
